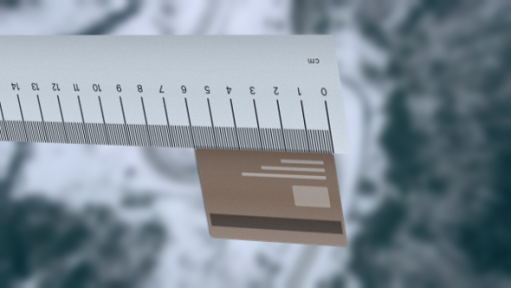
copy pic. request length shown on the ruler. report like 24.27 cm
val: 6 cm
